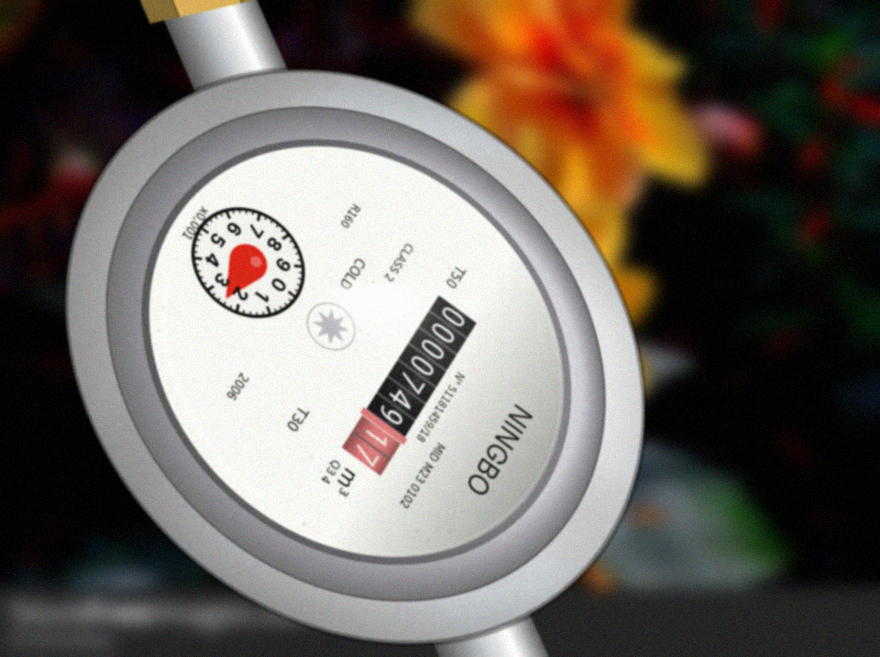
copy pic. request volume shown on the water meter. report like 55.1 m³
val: 749.172 m³
